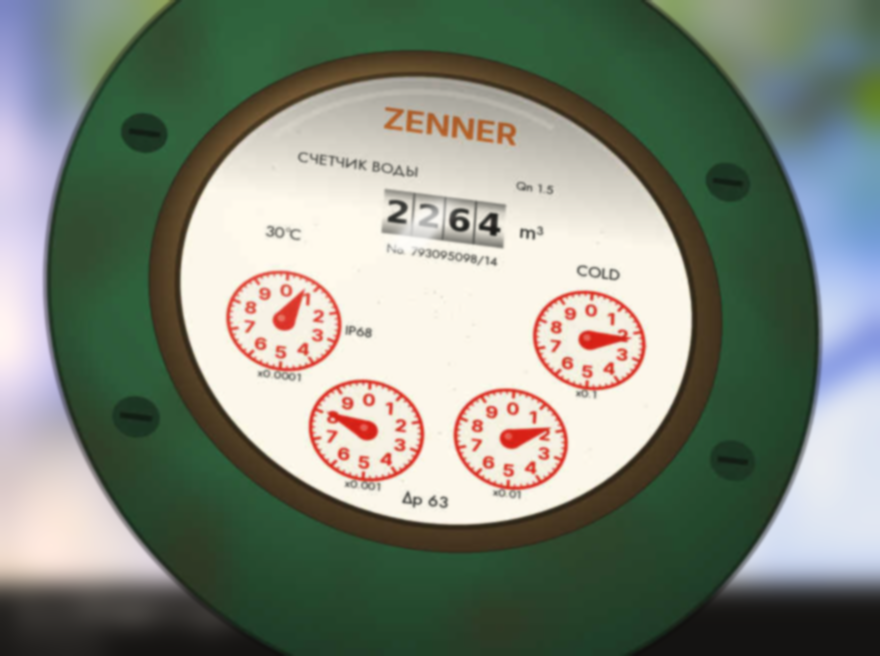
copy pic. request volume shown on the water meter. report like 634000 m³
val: 2264.2180 m³
